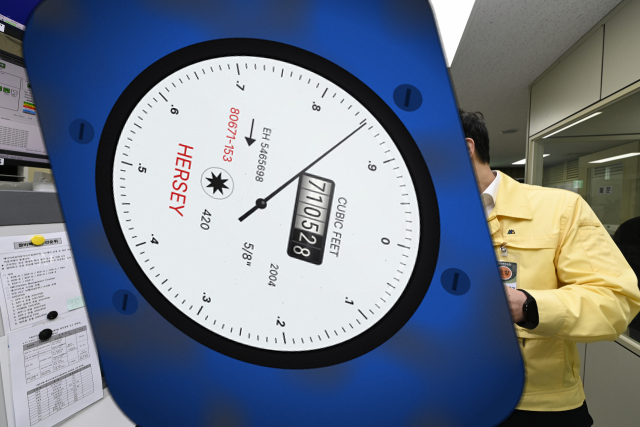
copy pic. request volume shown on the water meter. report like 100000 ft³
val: 710527.85 ft³
